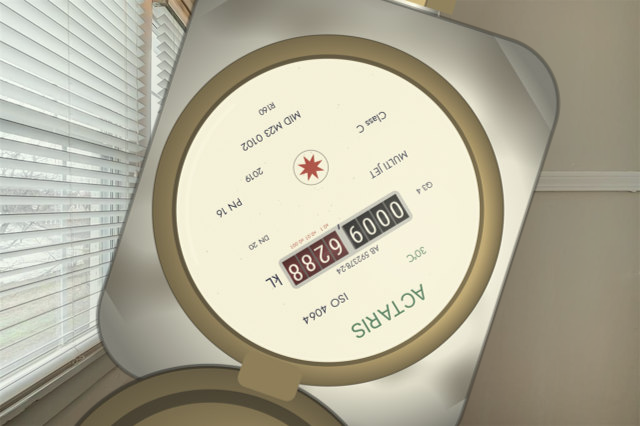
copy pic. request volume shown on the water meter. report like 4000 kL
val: 9.6288 kL
